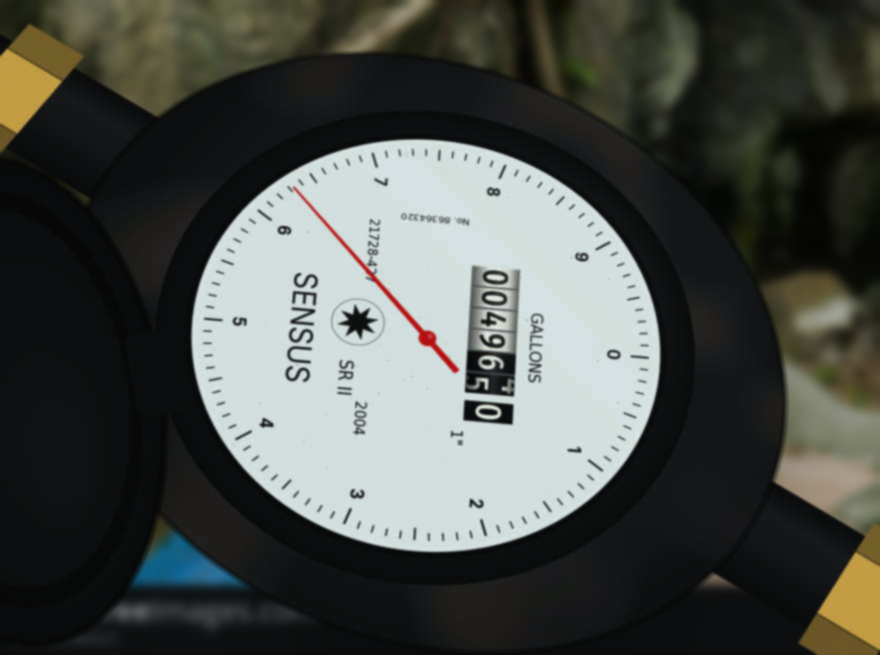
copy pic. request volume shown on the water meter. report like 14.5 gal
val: 49646.3 gal
